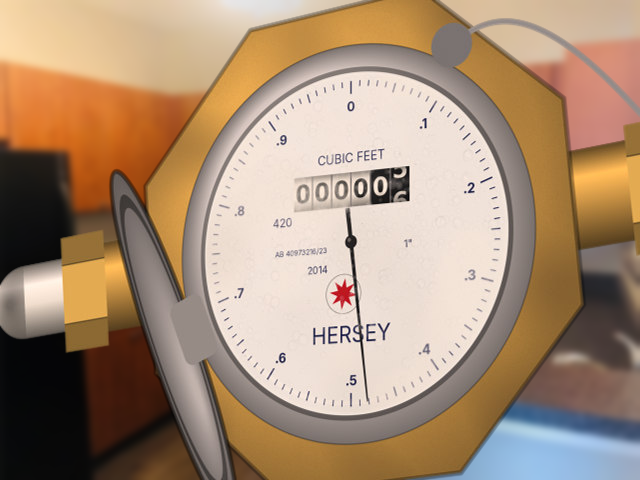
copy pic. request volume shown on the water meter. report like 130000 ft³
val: 5.48 ft³
